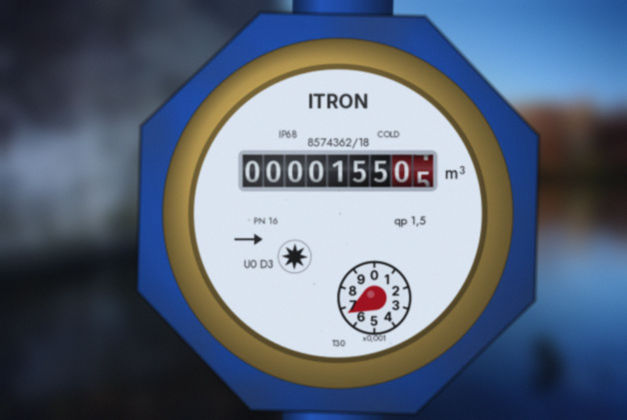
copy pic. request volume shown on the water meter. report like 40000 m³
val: 155.046 m³
